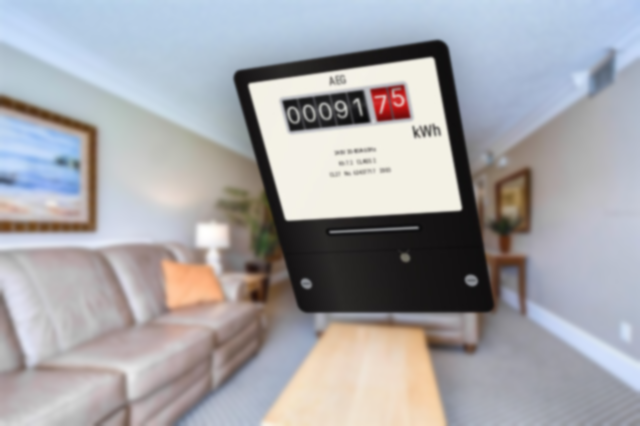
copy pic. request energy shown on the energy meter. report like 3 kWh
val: 91.75 kWh
